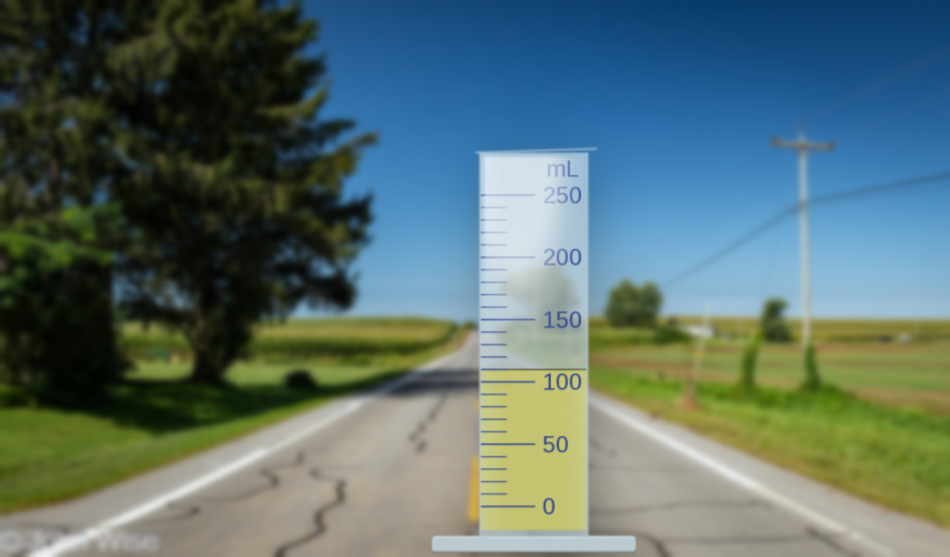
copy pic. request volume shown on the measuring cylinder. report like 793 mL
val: 110 mL
